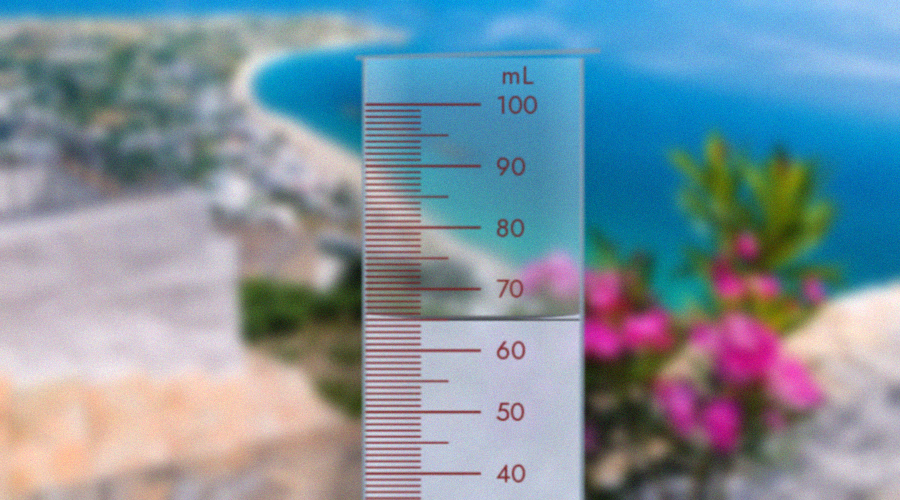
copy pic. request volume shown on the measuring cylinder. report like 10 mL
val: 65 mL
